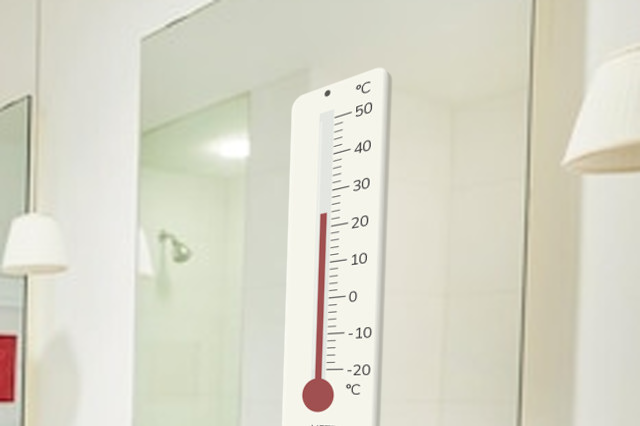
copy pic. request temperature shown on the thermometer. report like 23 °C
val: 24 °C
